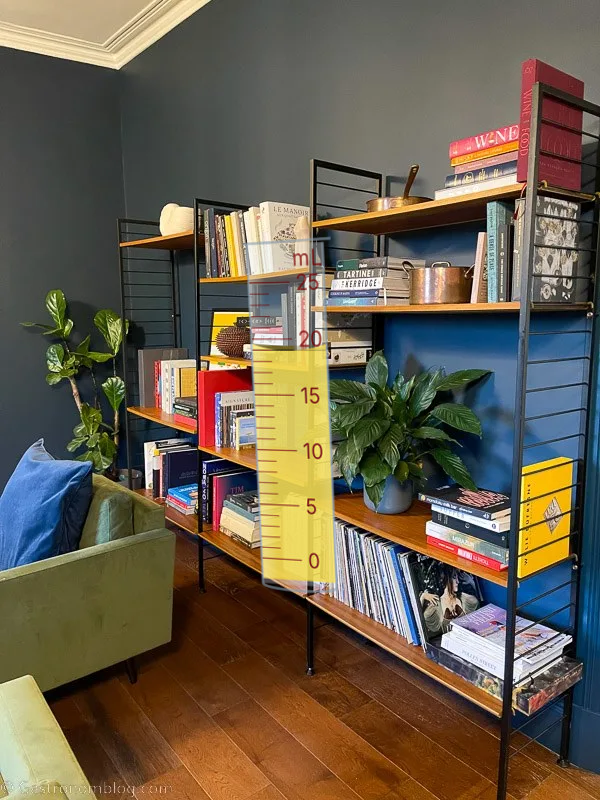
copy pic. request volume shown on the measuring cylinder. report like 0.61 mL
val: 19 mL
